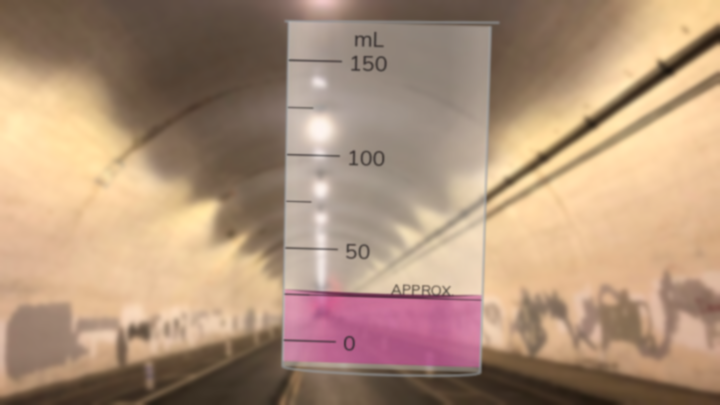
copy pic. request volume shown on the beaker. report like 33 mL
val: 25 mL
